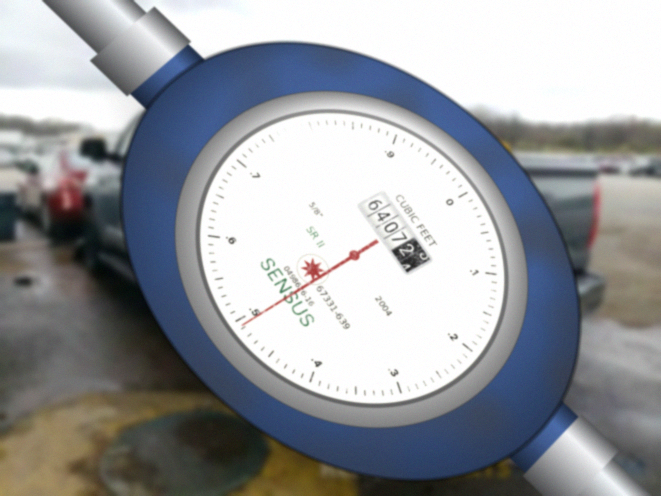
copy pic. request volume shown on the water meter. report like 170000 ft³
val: 640723.49 ft³
